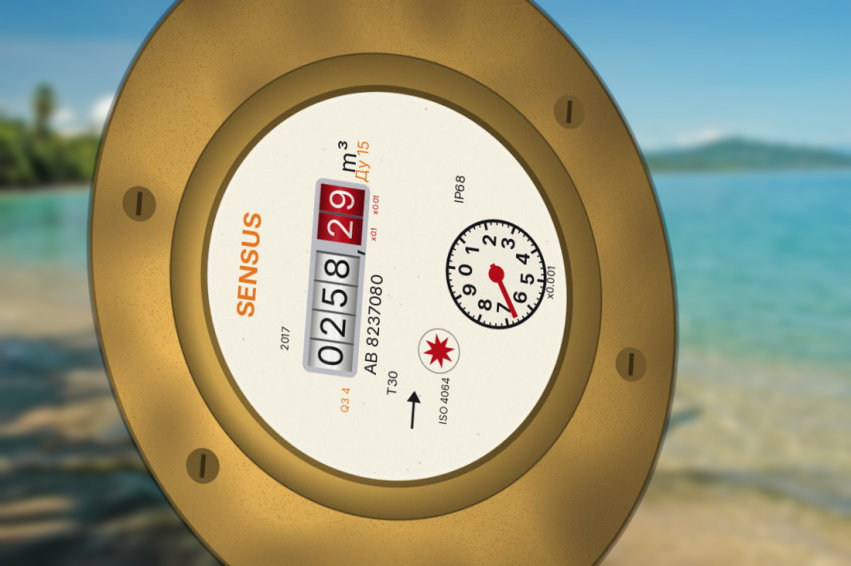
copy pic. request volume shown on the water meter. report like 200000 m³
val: 258.296 m³
